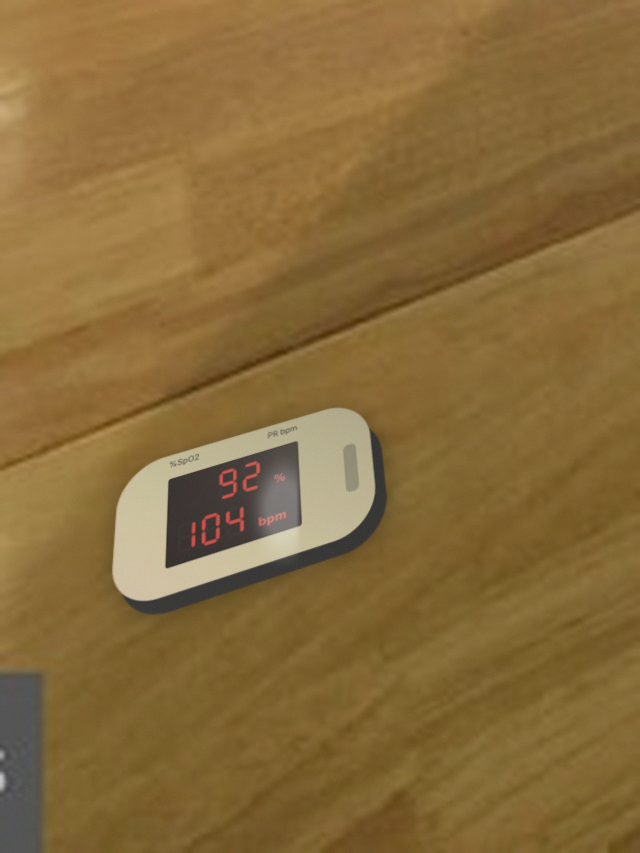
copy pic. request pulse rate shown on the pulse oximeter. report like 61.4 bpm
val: 104 bpm
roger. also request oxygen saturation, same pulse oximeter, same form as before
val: 92 %
